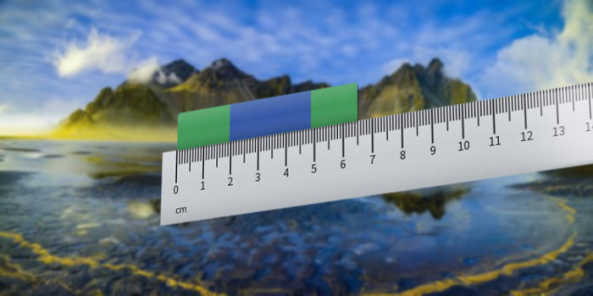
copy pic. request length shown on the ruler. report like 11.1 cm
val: 6.5 cm
